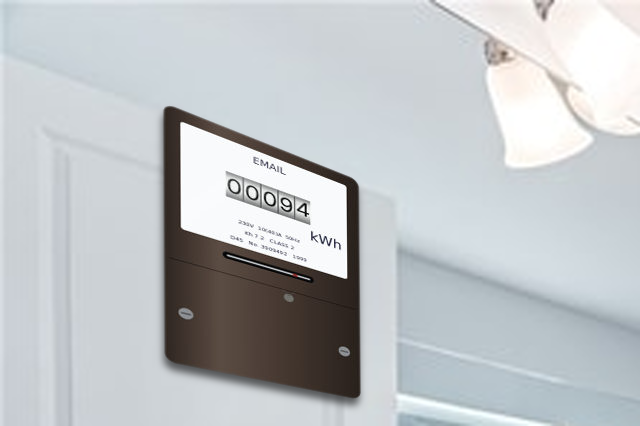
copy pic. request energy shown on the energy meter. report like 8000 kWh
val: 94 kWh
